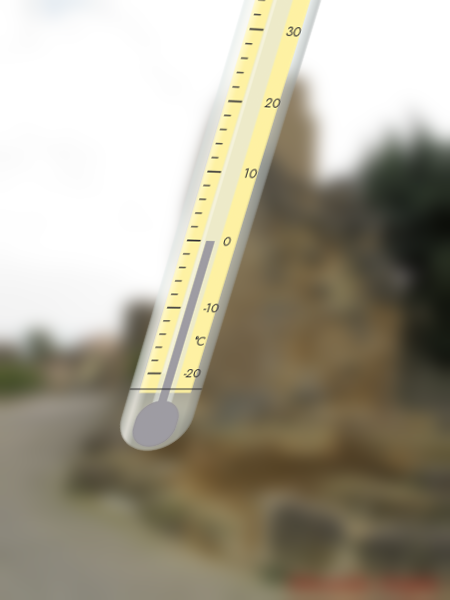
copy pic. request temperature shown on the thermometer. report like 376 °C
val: 0 °C
